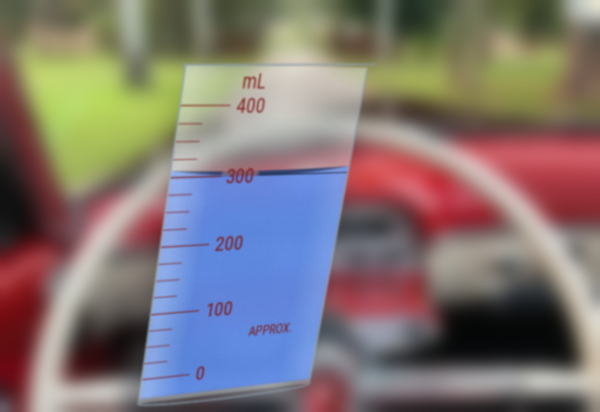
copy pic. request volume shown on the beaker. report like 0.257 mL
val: 300 mL
